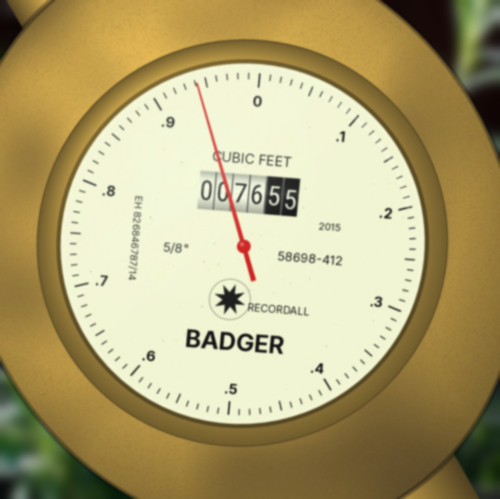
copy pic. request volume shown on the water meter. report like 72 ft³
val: 7654.94 ft³
